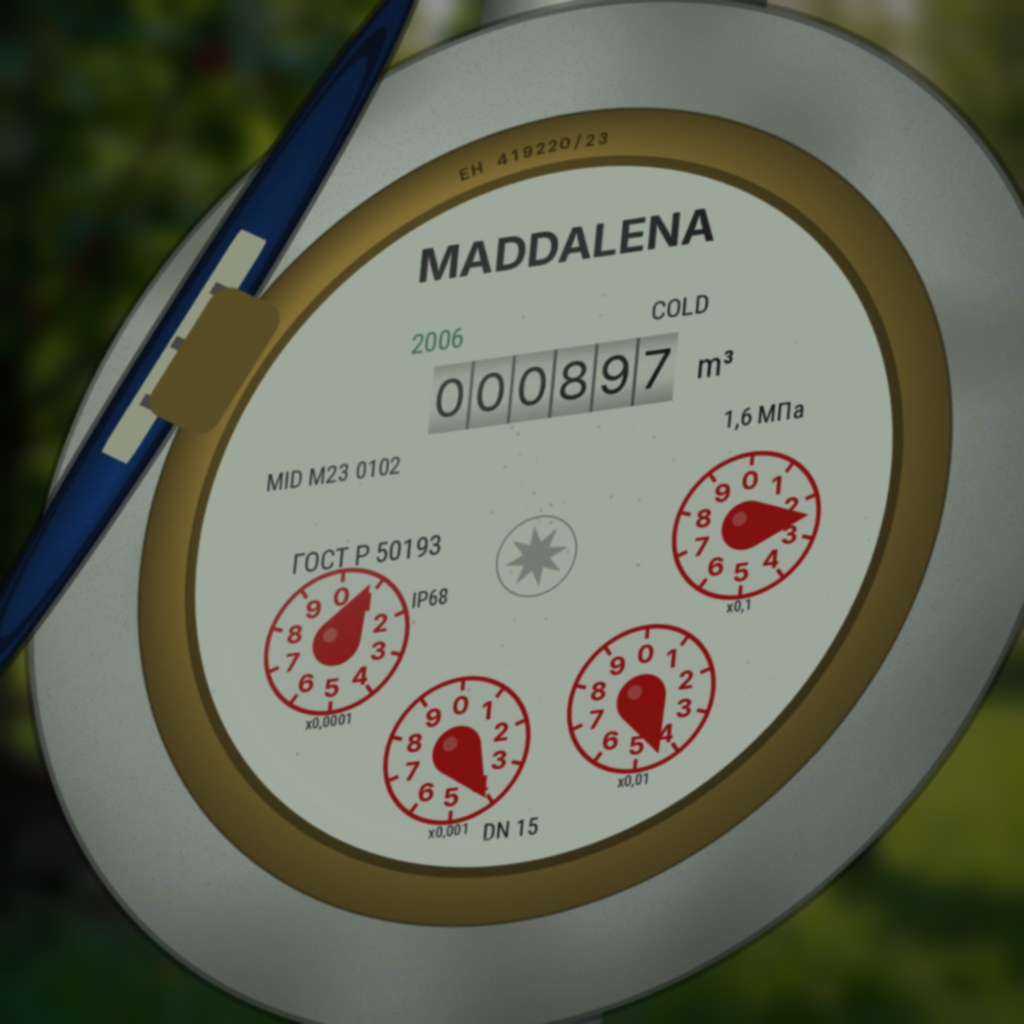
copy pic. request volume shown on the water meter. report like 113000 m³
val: 897.2440 m³
